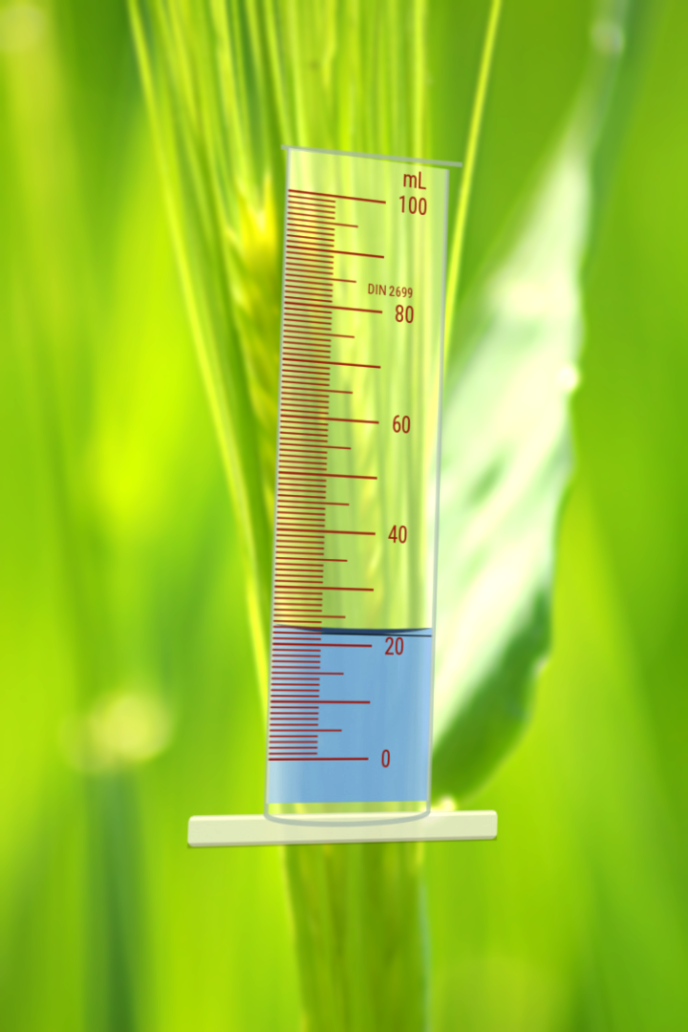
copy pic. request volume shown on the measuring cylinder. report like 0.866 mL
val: 22 mL
